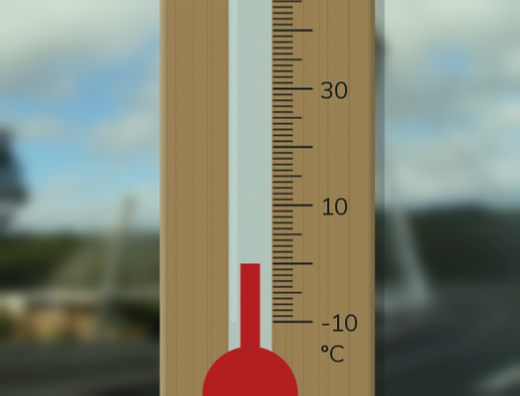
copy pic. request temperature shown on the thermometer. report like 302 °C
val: 0 °C
